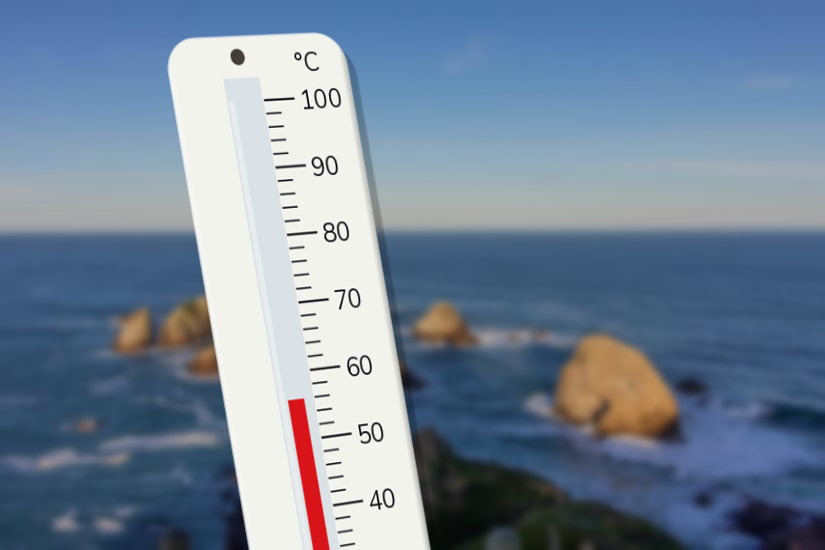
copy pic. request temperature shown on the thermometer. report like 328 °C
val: 56 °C
